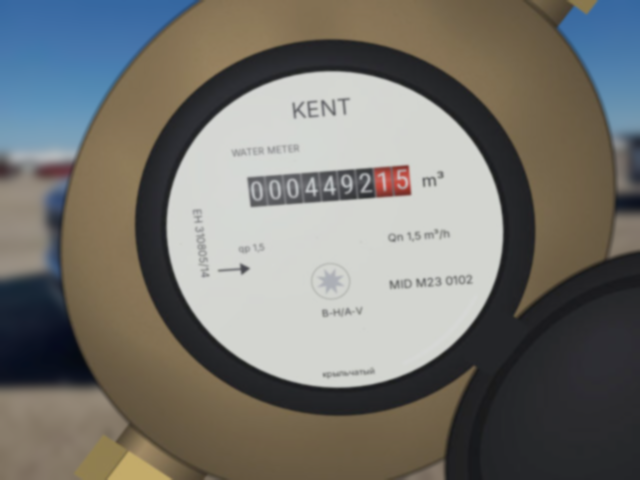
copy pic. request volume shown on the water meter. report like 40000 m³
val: 4492.15 m³
